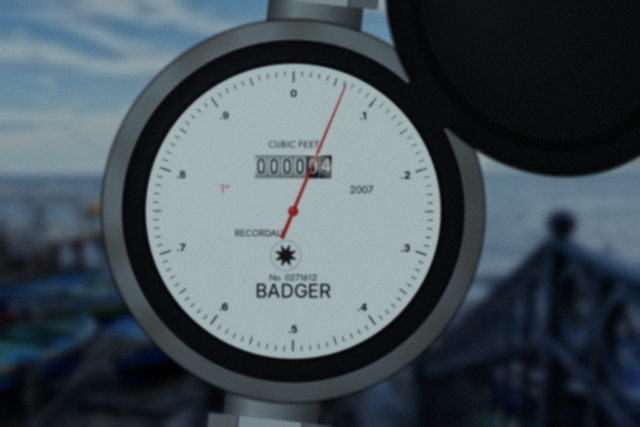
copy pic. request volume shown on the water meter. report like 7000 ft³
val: 4.06 ft³
